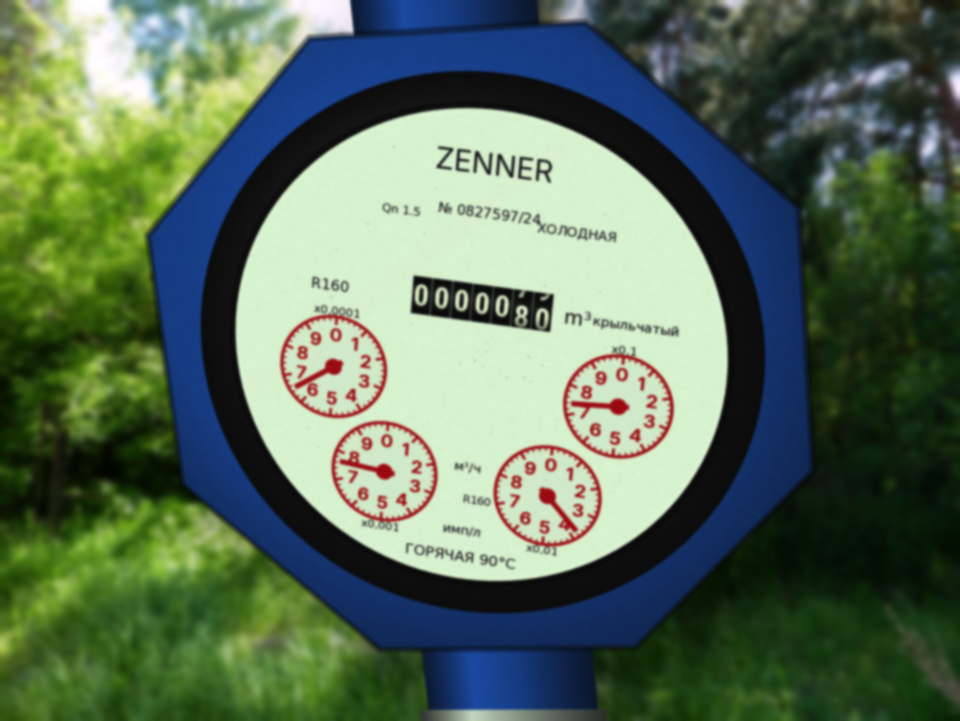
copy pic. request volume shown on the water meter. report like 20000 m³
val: 79.7376 m³
